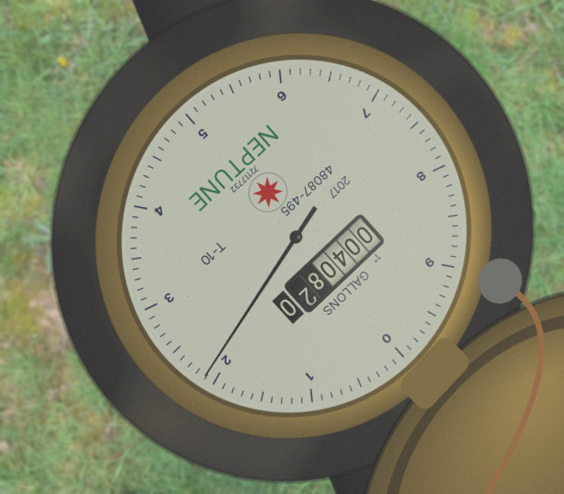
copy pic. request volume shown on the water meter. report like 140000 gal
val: 40822.1 gal
